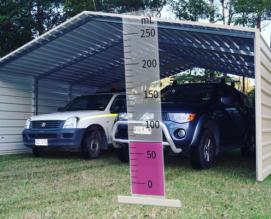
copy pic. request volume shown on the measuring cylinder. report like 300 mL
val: 70 mL
